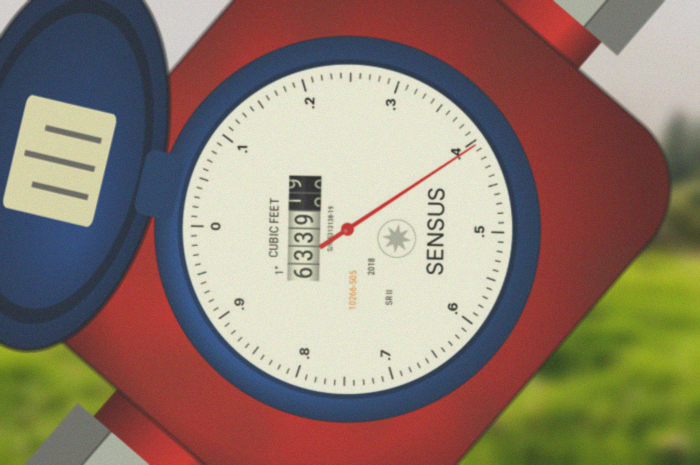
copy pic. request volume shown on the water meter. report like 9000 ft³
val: 633919.40 ft³
